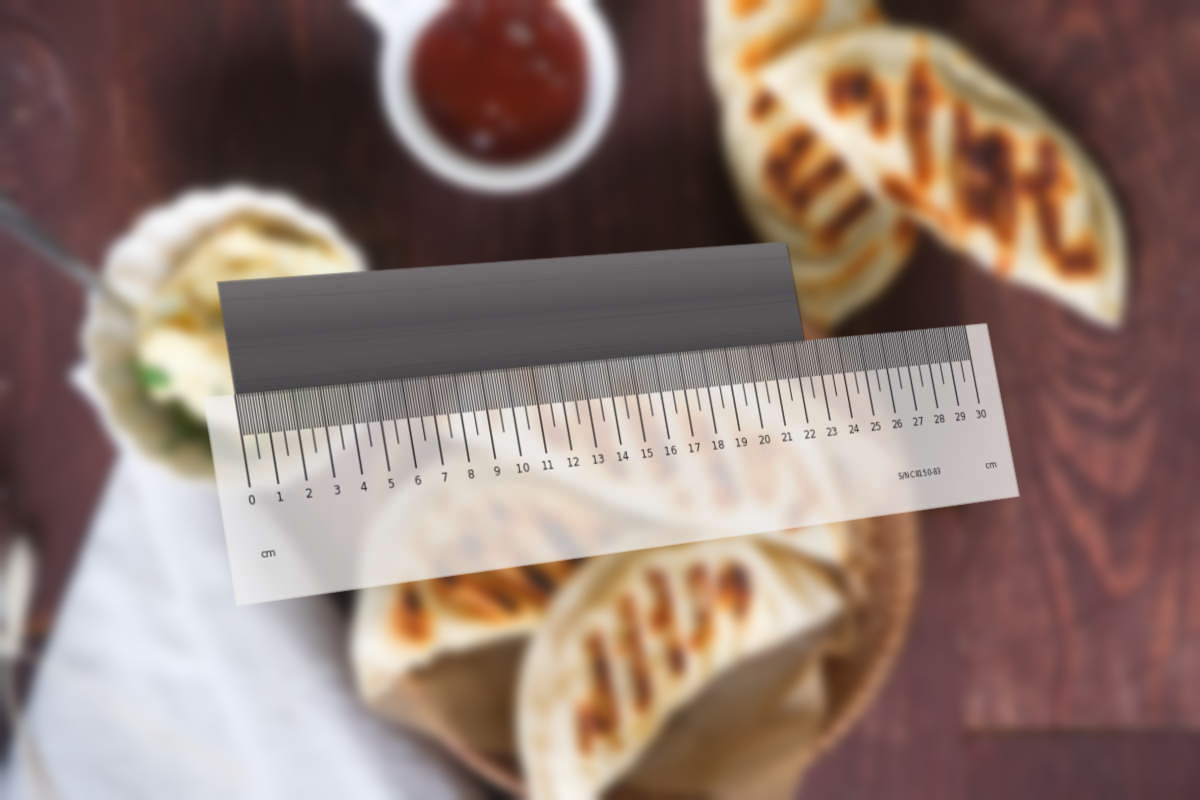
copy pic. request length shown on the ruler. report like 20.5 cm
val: 22.5 cm
